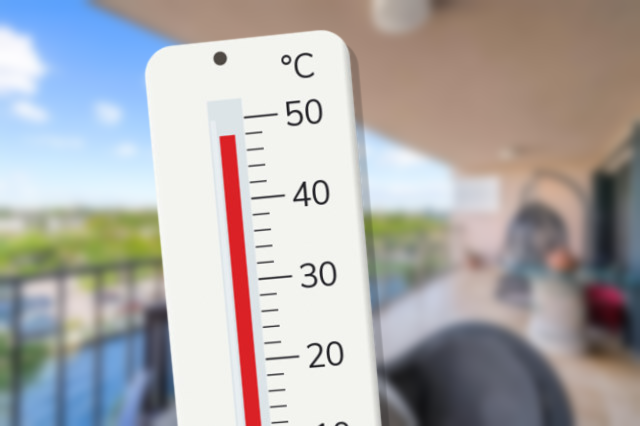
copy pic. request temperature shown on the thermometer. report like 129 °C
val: 48 °C
